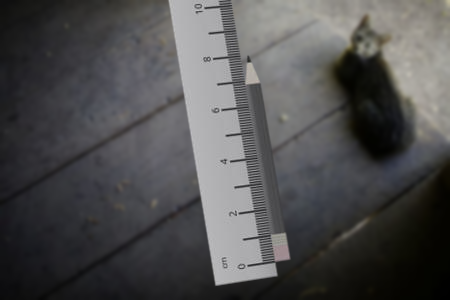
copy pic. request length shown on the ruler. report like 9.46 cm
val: 8 cm
